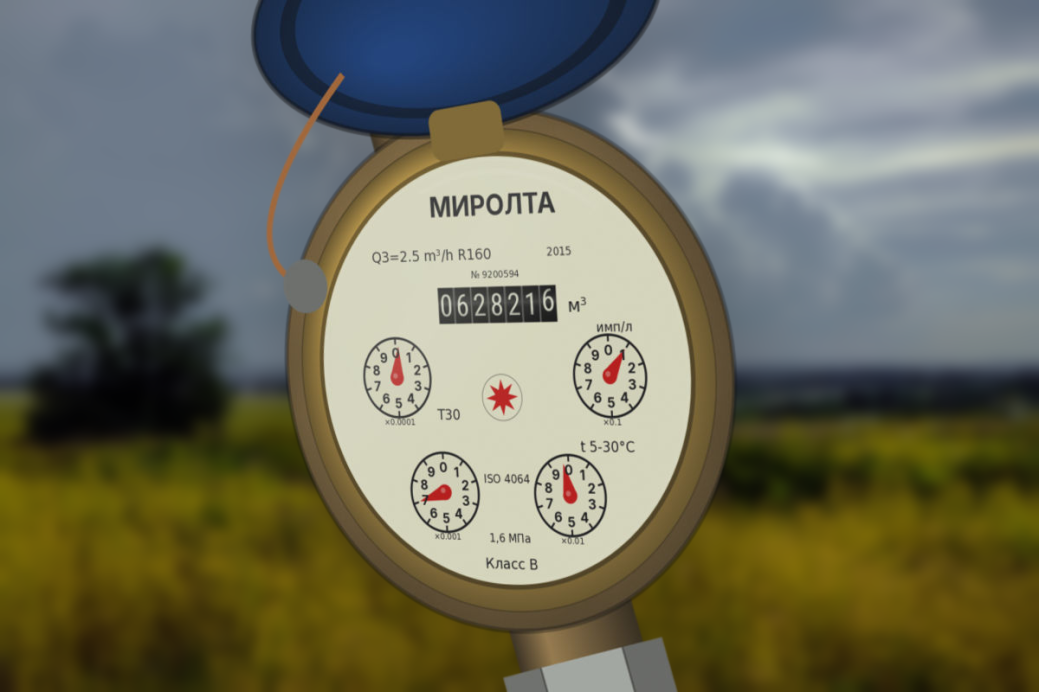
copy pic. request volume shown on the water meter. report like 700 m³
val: 628216.0970 m³
